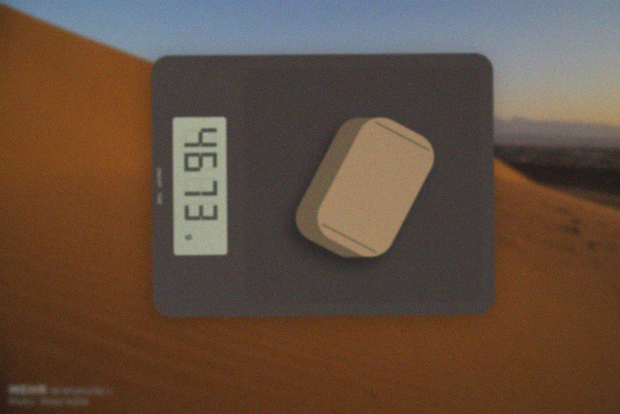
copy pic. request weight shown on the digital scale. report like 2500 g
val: 4673 g
